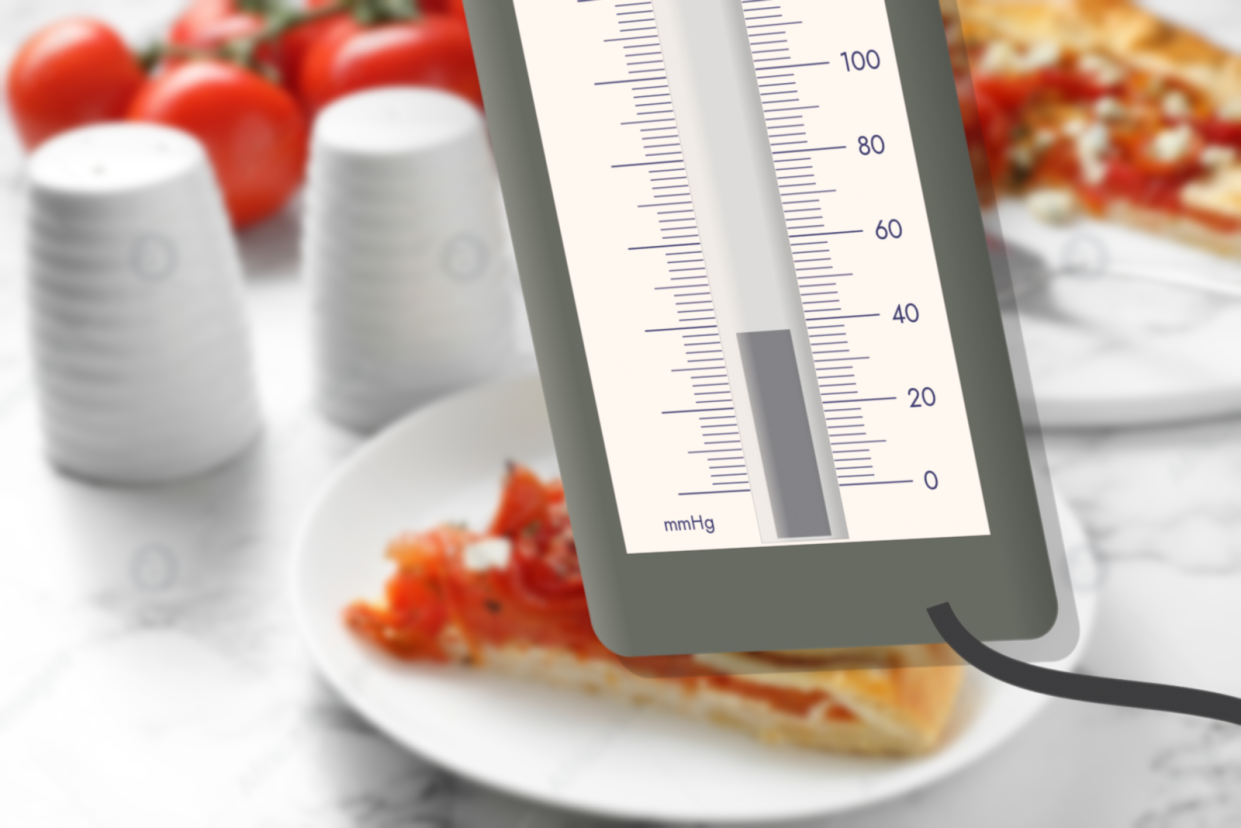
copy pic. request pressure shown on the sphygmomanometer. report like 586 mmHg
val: 38 mmHg
